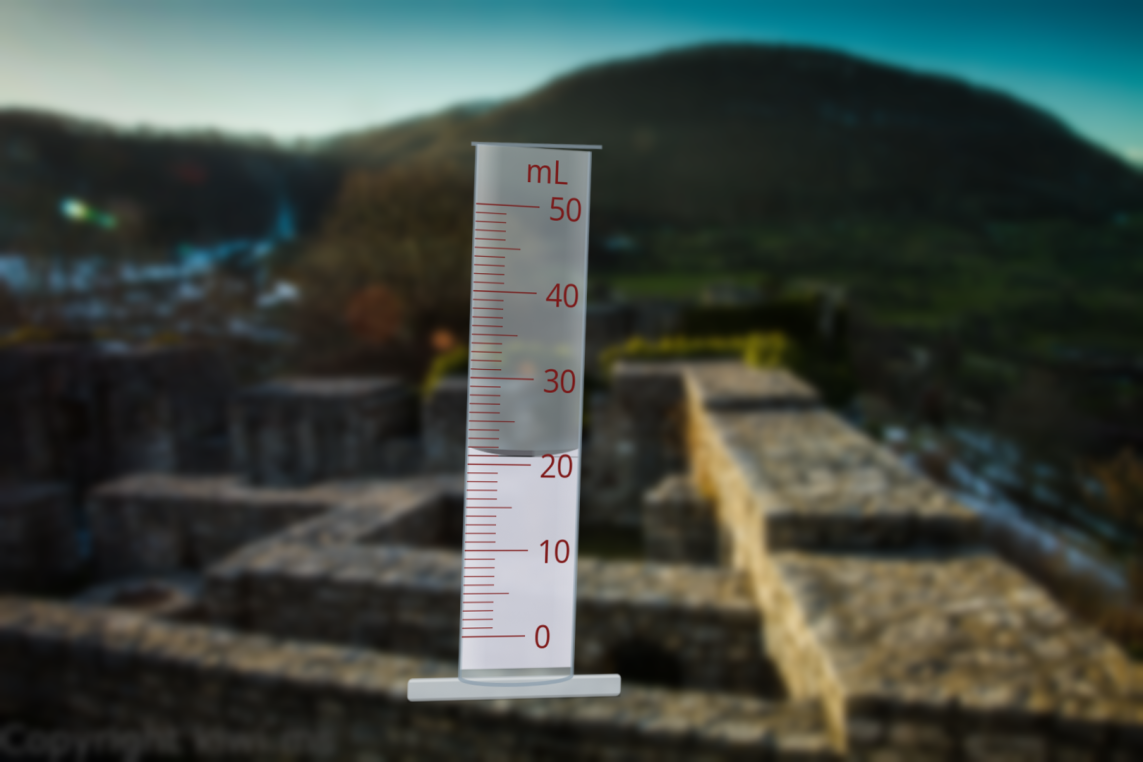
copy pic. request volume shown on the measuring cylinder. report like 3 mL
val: 21 mL
